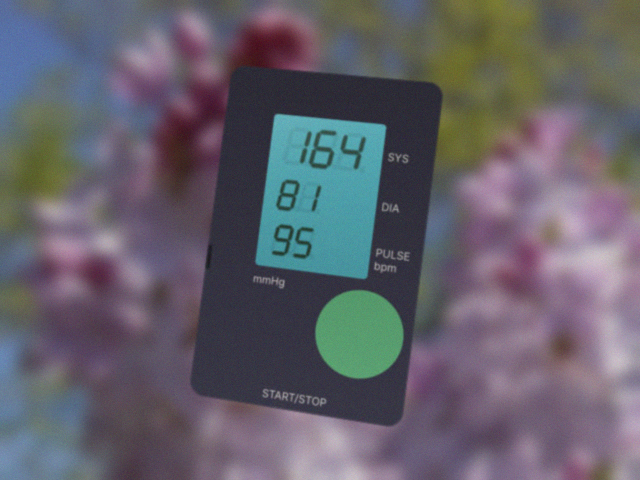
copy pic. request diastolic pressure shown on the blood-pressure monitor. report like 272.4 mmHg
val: 81 mmHg
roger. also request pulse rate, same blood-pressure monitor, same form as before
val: 95 bpm
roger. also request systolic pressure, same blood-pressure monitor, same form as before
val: 164 mmHg
